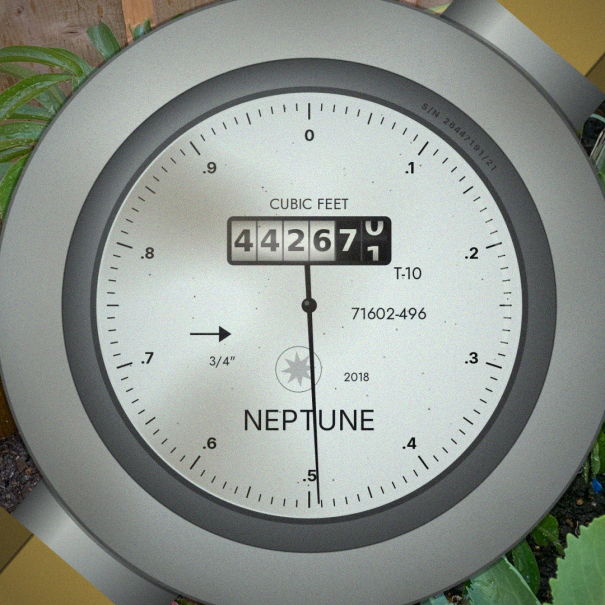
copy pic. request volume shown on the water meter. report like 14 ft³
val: 442670.49 ft³
